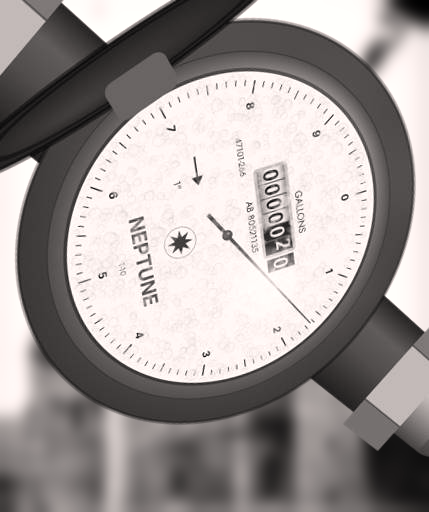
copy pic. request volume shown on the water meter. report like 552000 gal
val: 21.6 gal
